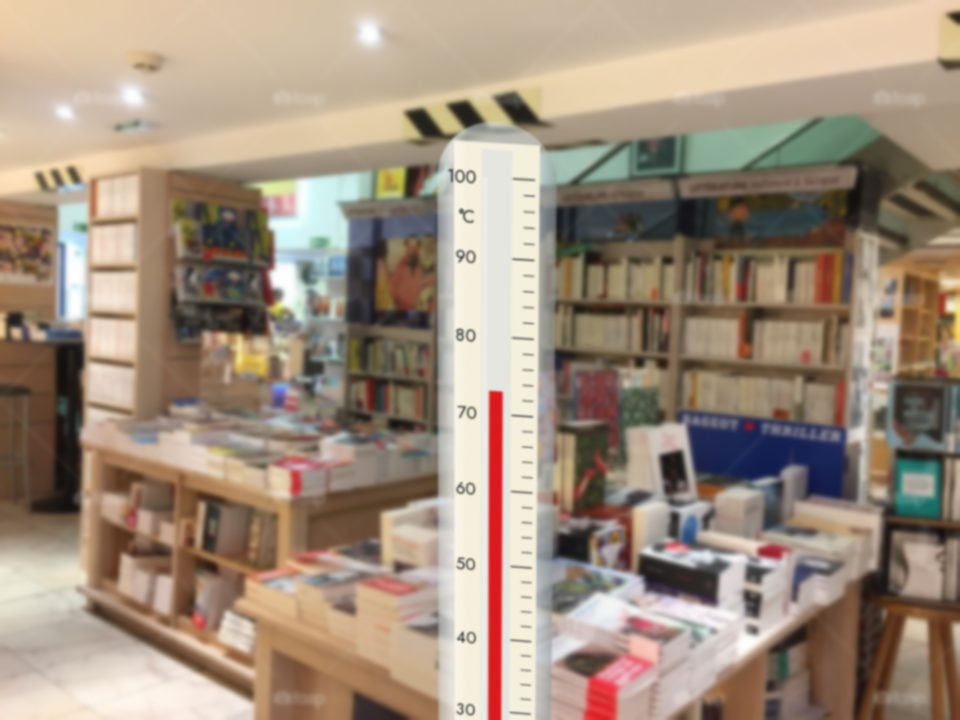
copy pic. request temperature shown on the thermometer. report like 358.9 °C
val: 73 °C
